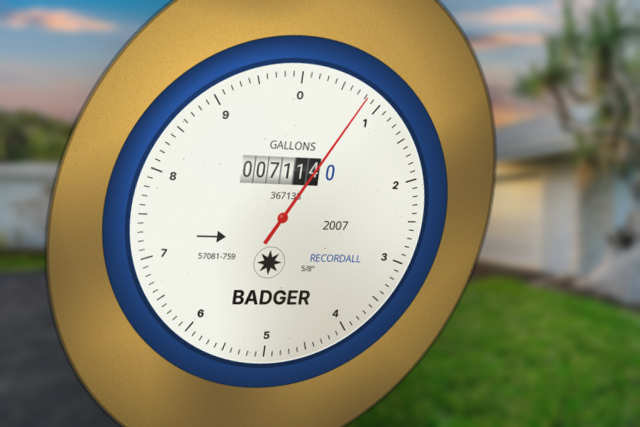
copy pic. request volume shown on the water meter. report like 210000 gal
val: 71140.8 gal
